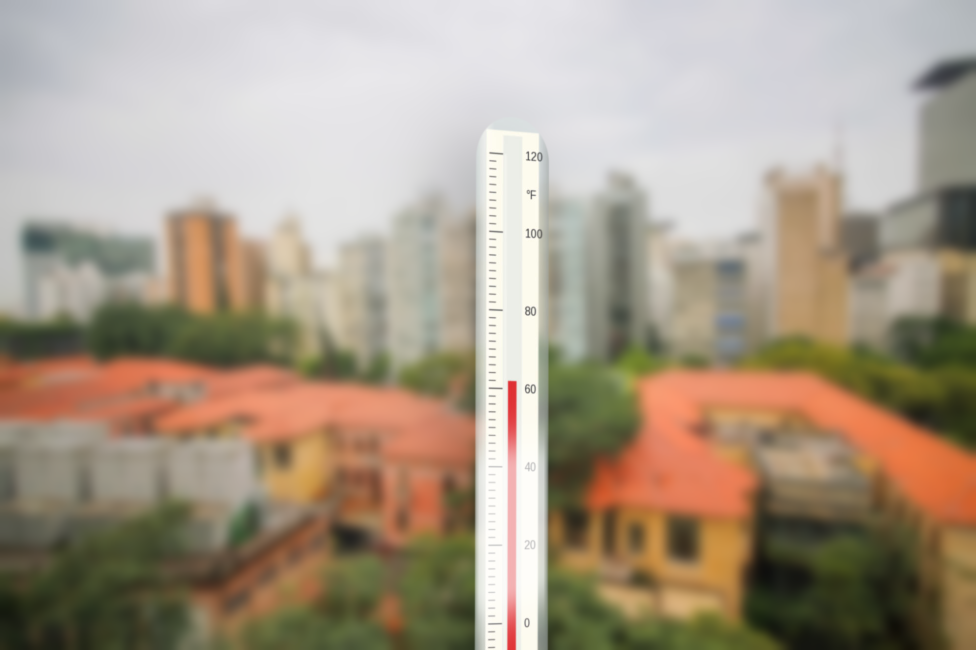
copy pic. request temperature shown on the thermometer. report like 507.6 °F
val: 62 °F
